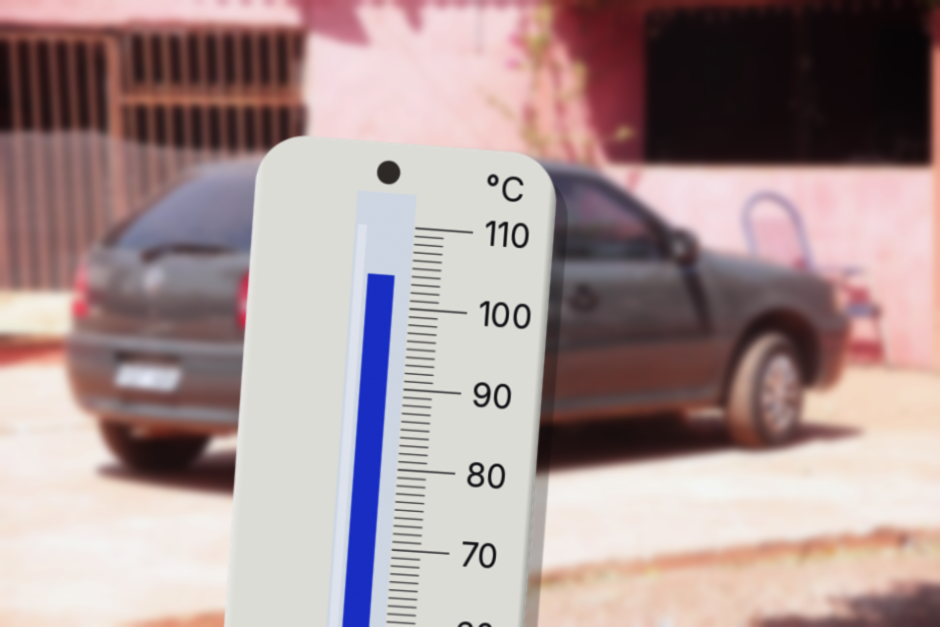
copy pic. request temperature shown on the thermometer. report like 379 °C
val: 104 °C
